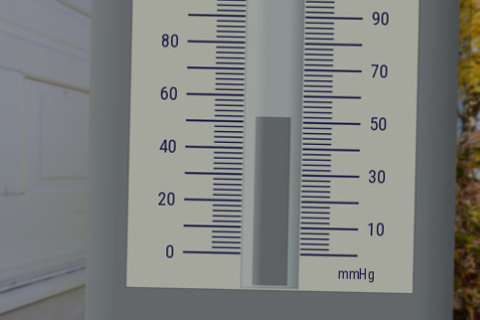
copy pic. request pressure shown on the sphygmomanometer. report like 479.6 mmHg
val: 52 mmHg
